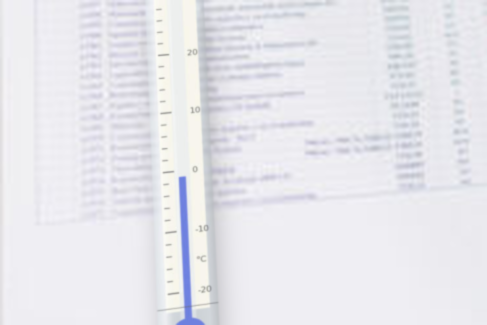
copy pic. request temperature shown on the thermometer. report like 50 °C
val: -1 °C
